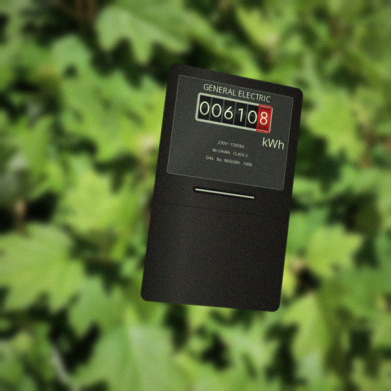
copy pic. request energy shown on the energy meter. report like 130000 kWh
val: 610.8 kWh
